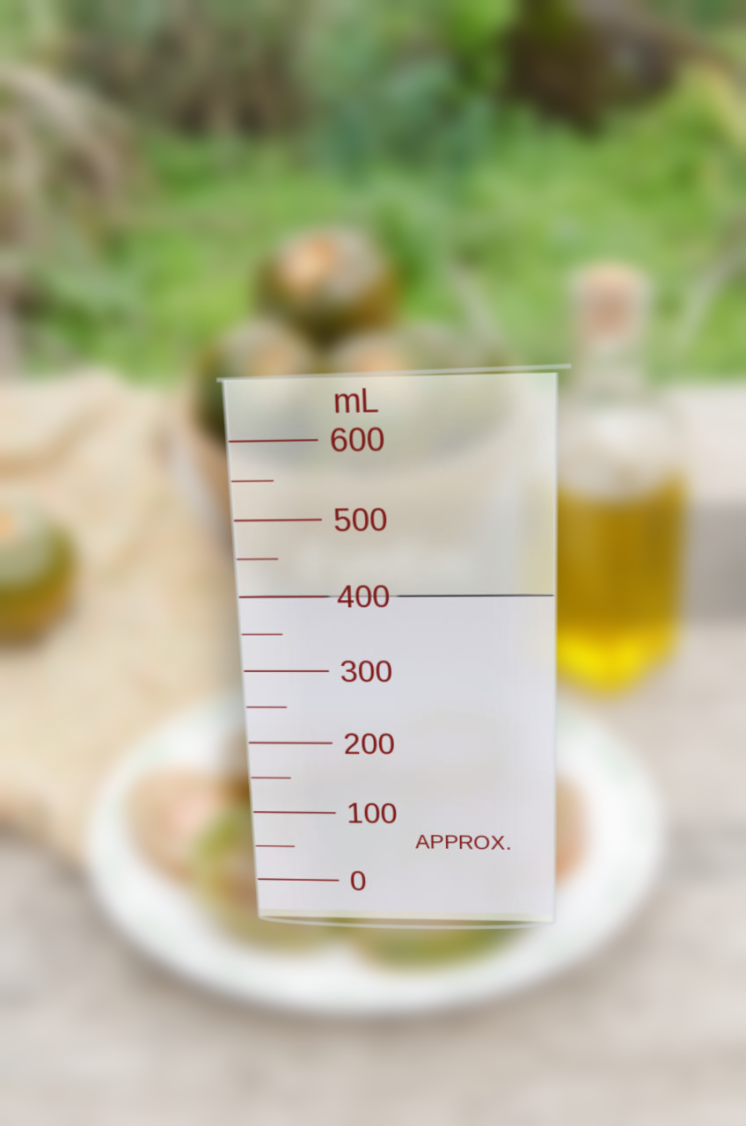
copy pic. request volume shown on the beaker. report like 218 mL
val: 400 mL
